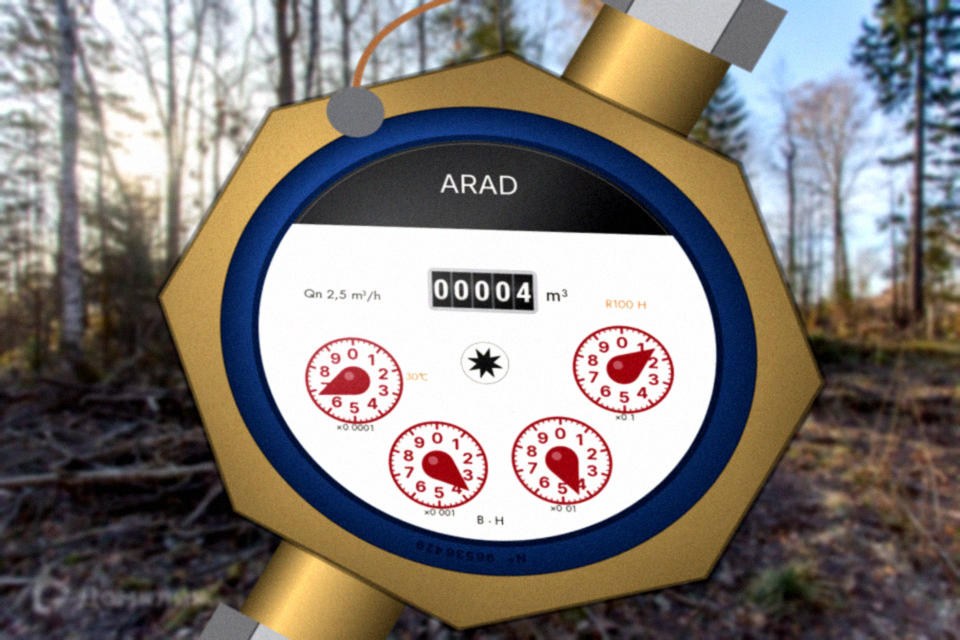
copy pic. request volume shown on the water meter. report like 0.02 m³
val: 4.1436 m³
